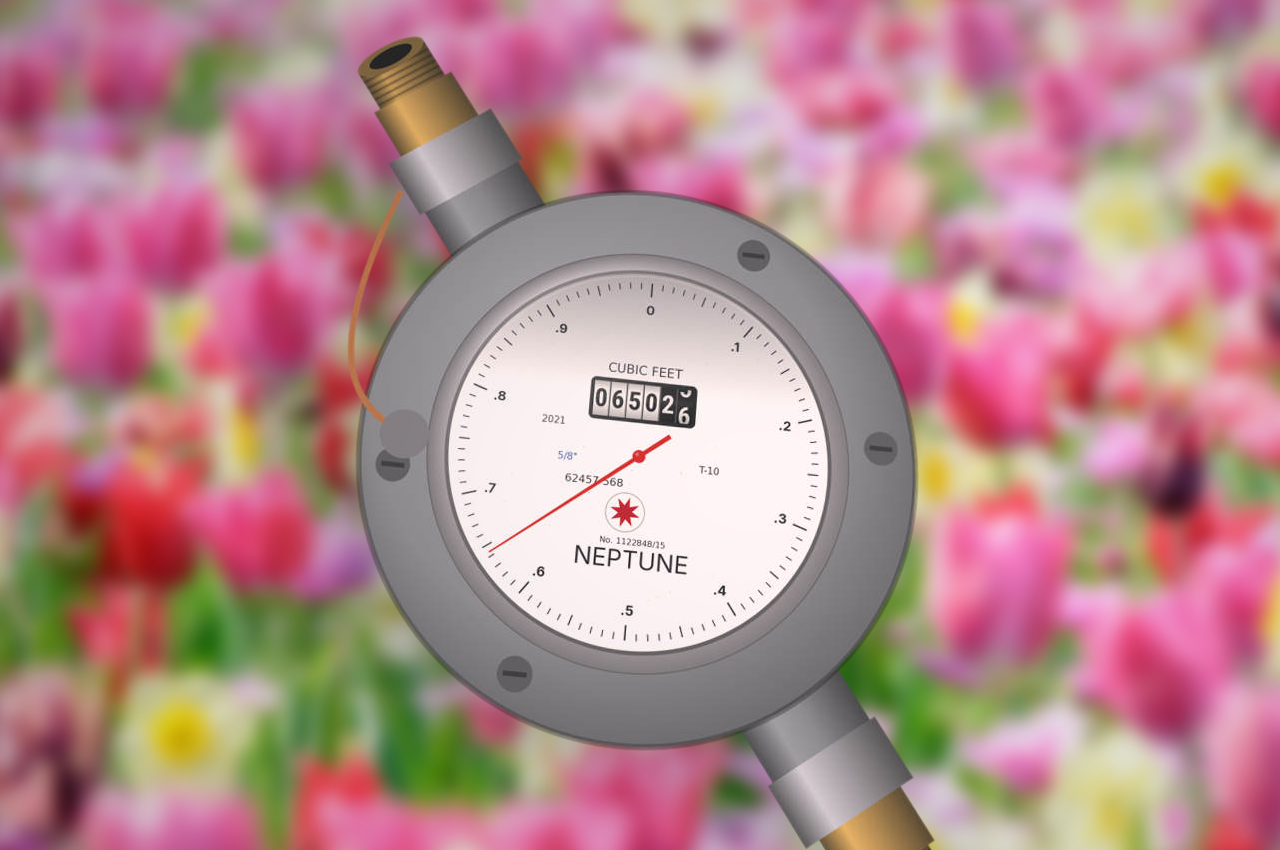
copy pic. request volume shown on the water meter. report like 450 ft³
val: 65025.64 ft³
